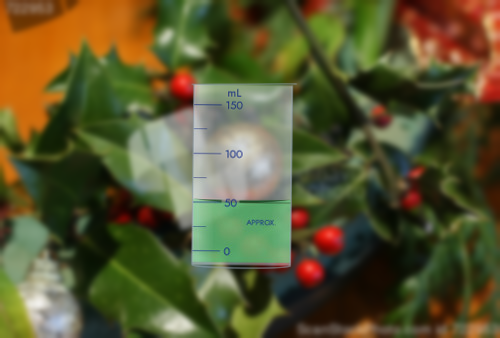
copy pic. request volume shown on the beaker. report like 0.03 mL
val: 50 mL
